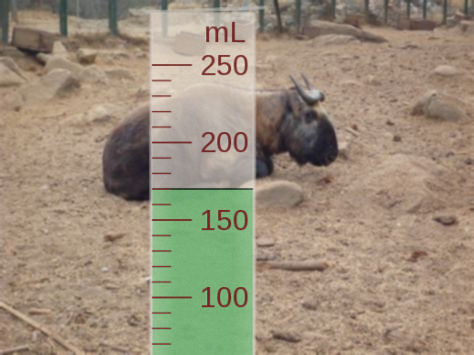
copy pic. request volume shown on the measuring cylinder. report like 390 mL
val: 170 mL
